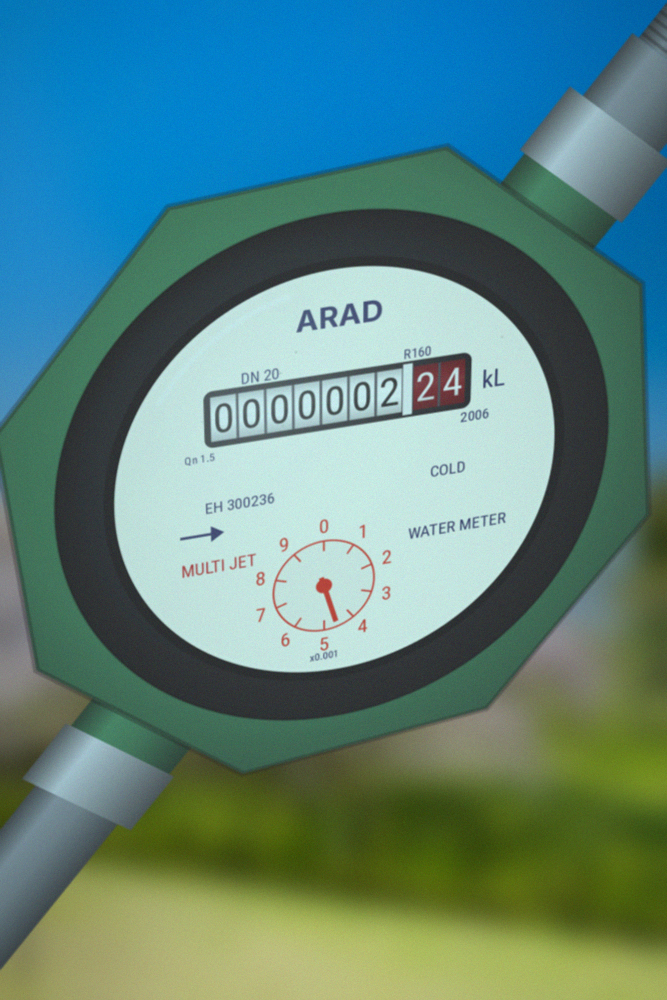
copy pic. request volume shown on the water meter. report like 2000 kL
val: 2.244 kL
